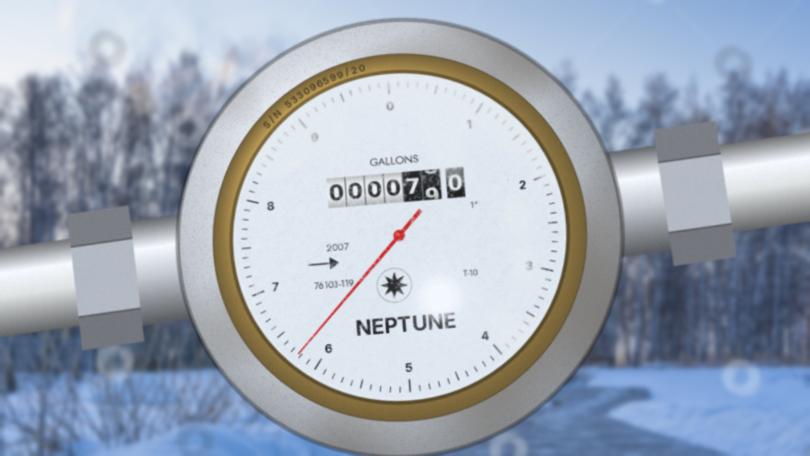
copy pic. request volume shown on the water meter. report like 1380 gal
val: 786.2 gal
